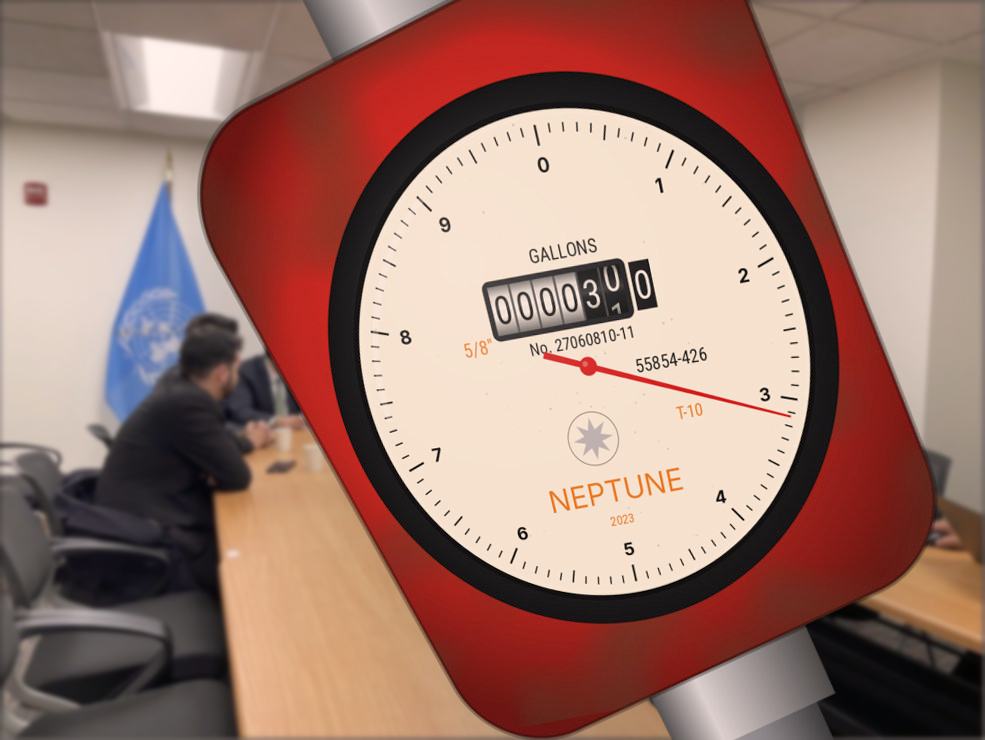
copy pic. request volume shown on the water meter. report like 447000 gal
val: 303.1 gal
